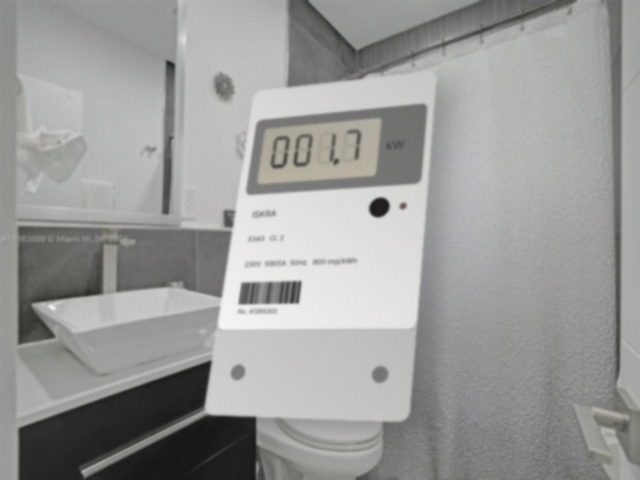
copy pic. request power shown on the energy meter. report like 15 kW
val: 1.7 kW
